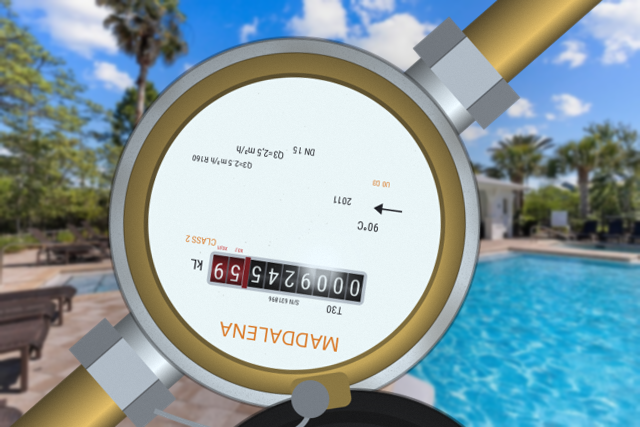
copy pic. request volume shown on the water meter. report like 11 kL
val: 9245.59 kL
